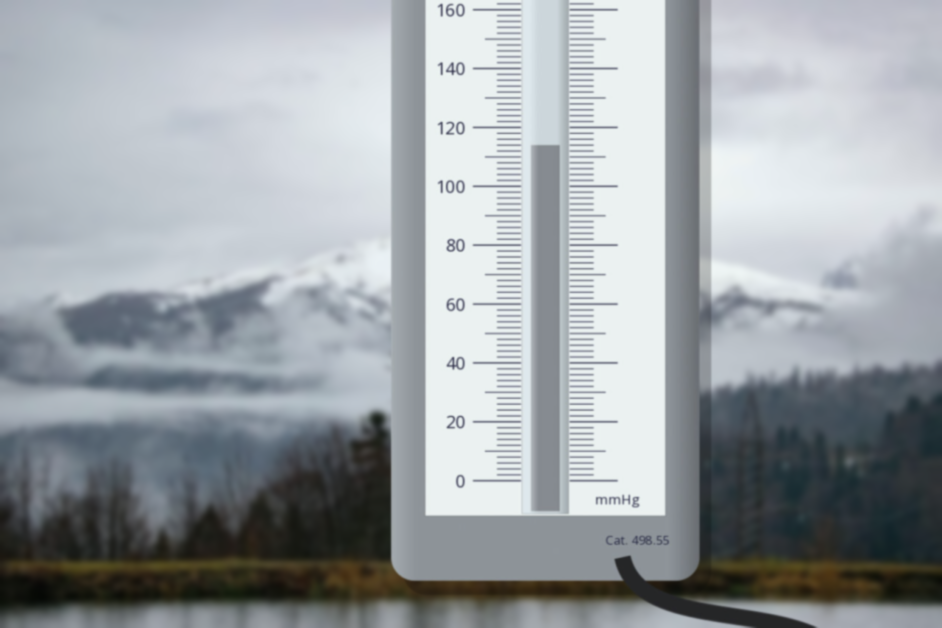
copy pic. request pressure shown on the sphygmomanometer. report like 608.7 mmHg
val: 114 mmHg
